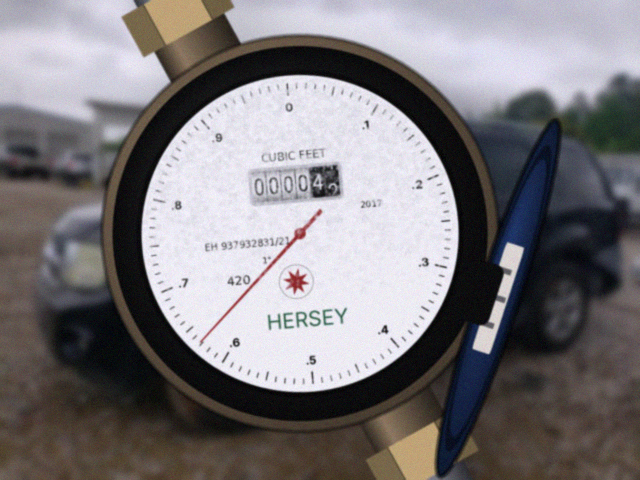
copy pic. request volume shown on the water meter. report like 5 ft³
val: 41.63 ft³
